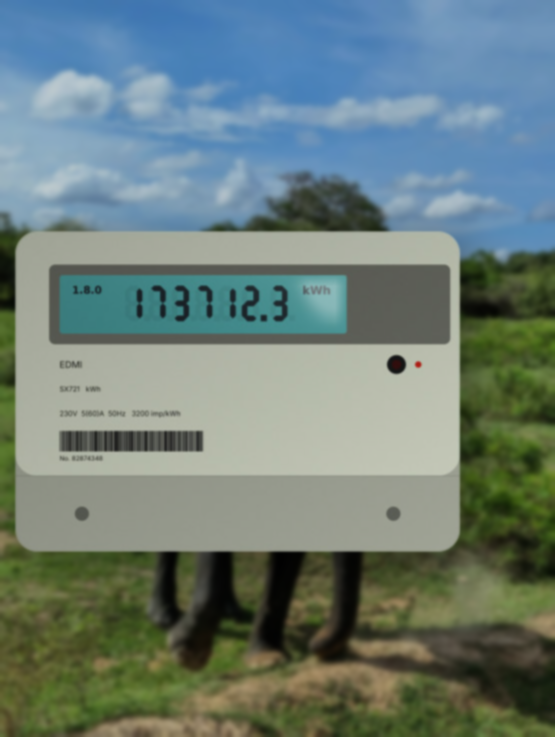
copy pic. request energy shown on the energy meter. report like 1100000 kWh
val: 173712.3 kWh
